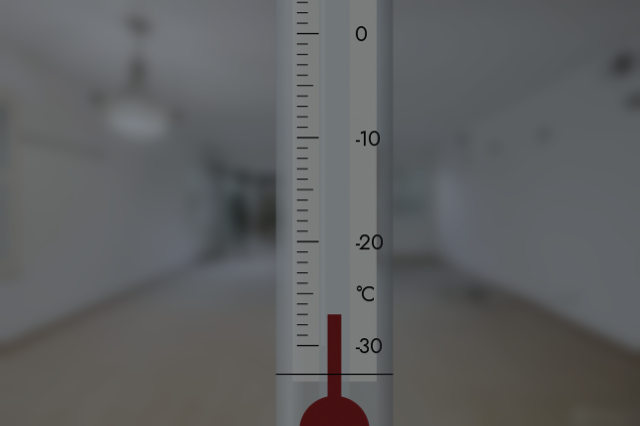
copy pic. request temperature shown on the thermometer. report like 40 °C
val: -27 °C
